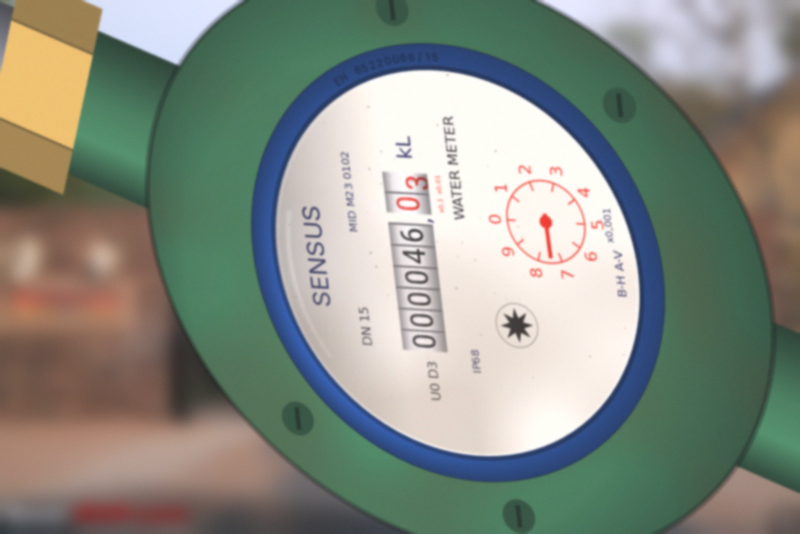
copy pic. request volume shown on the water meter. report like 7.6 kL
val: 46.027 kL
